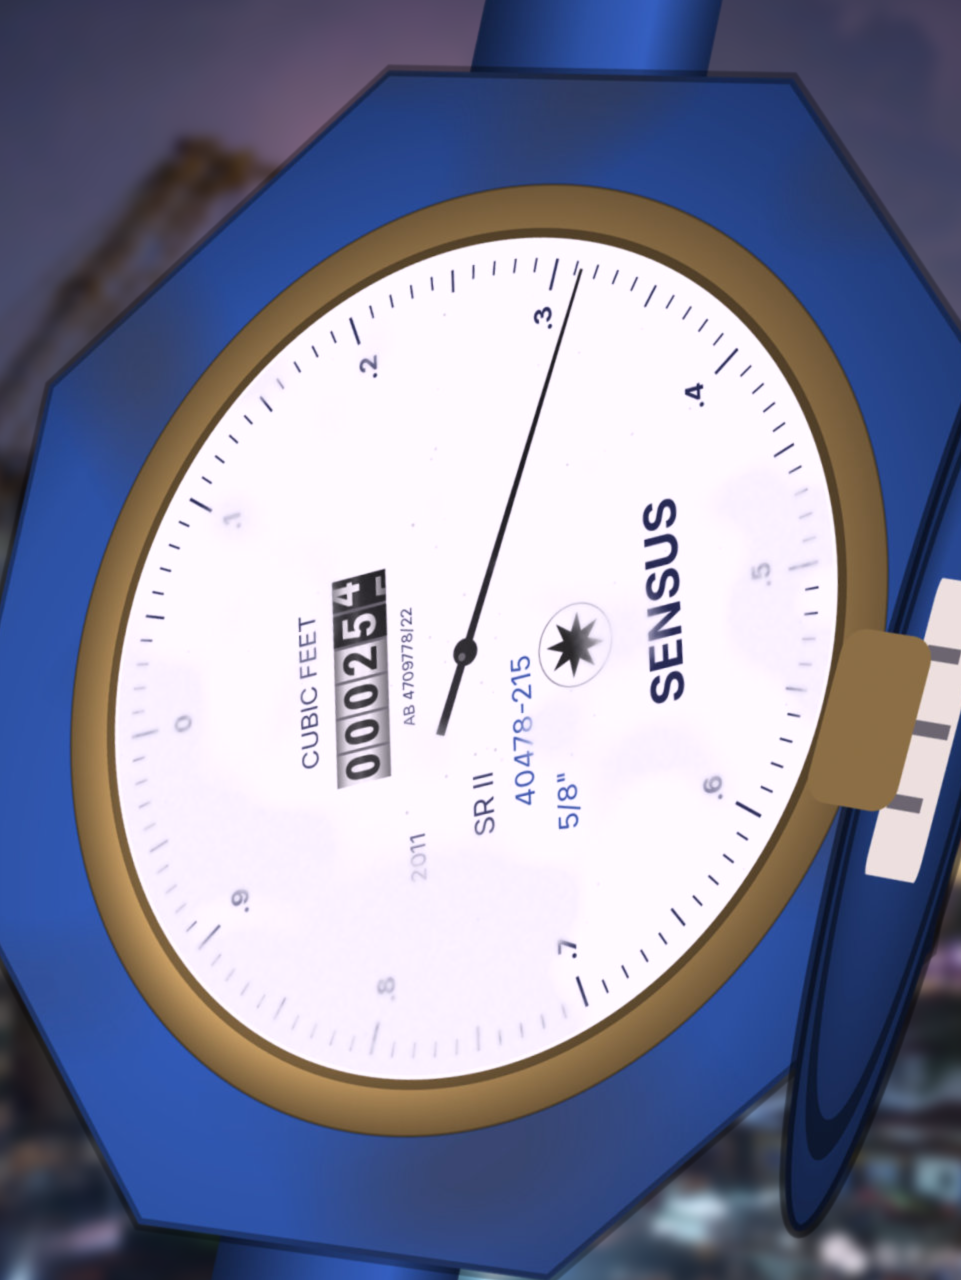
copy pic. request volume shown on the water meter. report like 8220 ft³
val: 254.31 ft³
